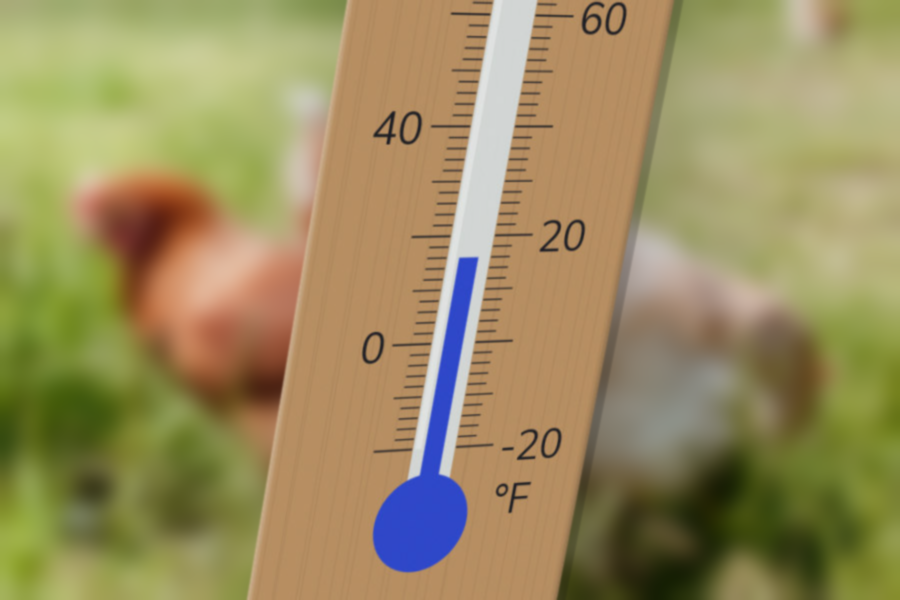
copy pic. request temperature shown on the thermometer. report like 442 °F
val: 16 °F
